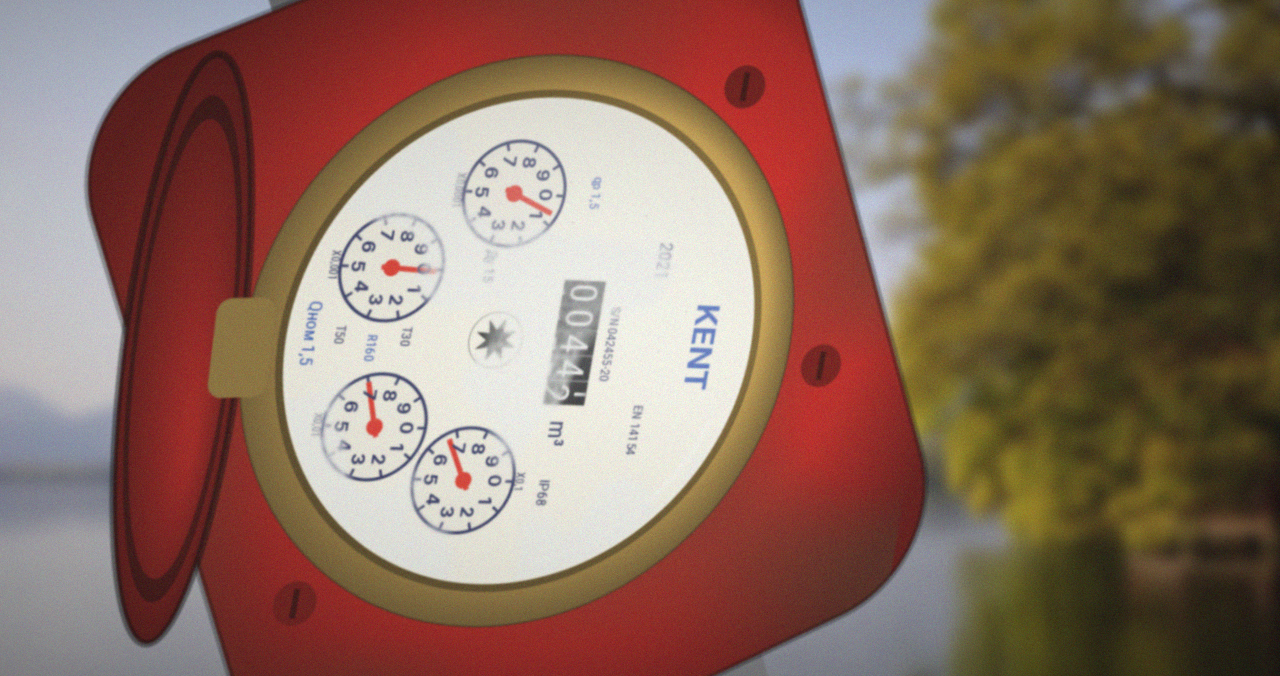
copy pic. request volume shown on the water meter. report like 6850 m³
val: 441.6700 m³
